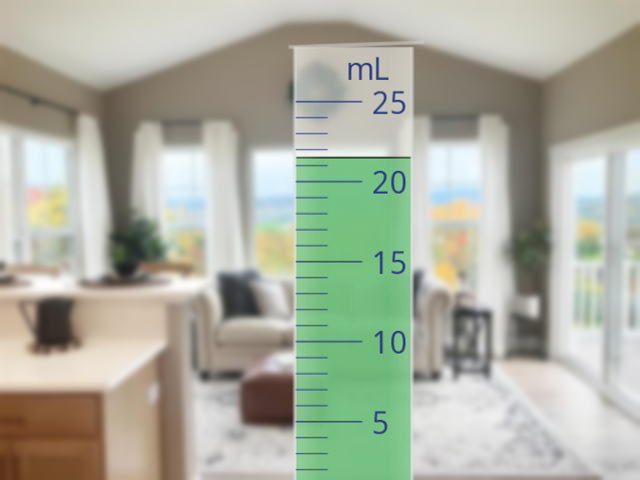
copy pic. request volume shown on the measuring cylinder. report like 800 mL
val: 21.5 mL
